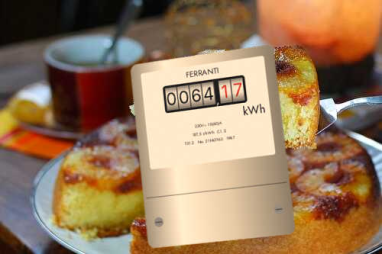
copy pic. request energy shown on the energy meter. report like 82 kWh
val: 64.17 kWh
